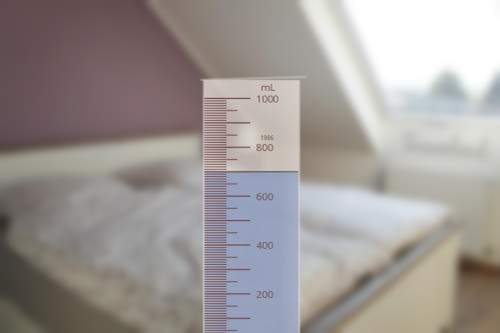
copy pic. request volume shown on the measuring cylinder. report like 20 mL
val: 700 mL
